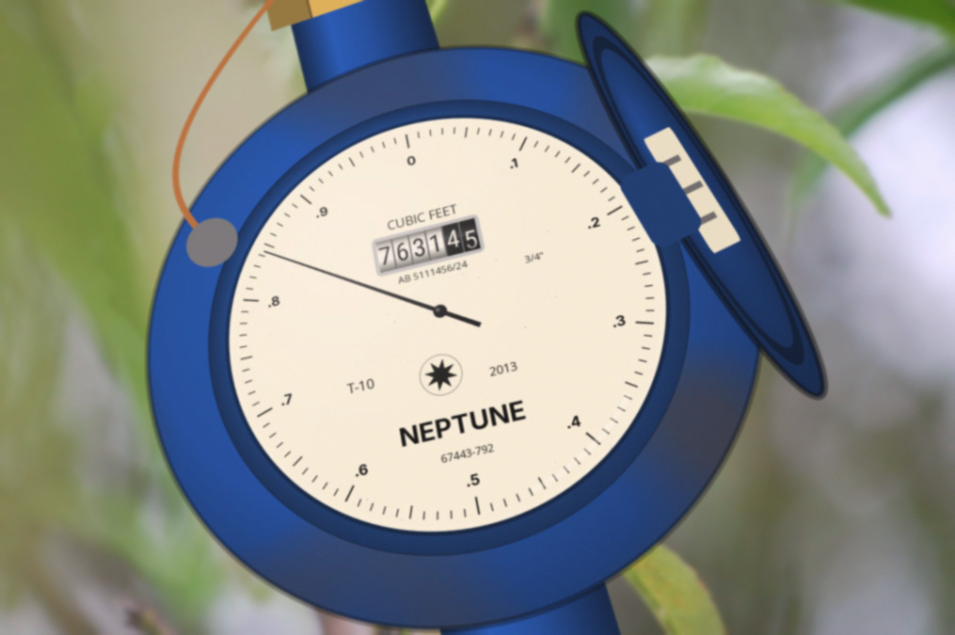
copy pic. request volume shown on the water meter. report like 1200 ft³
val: 763144.84 ft³
